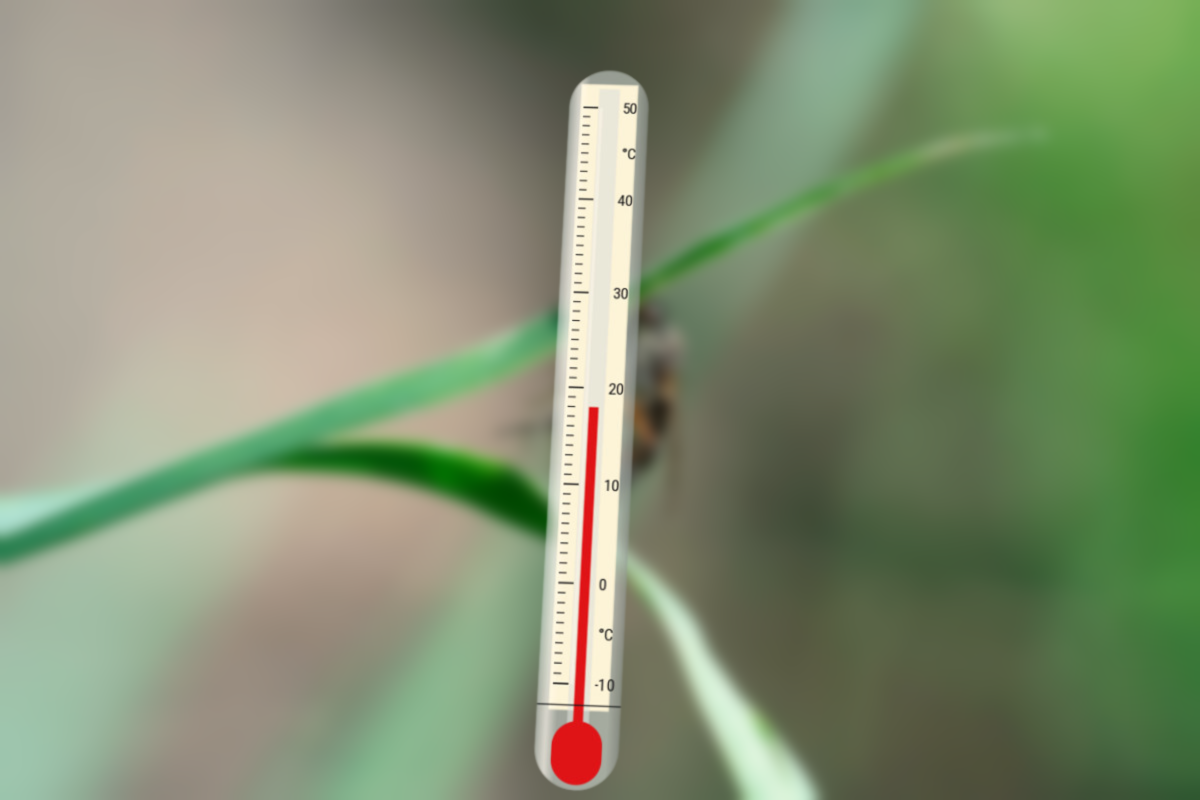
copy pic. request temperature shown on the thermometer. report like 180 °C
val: 18 °C
